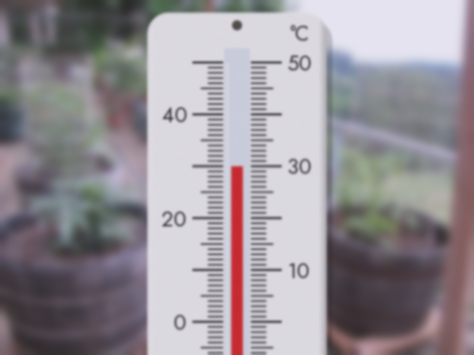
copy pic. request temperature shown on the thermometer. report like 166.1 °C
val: 30 °C
